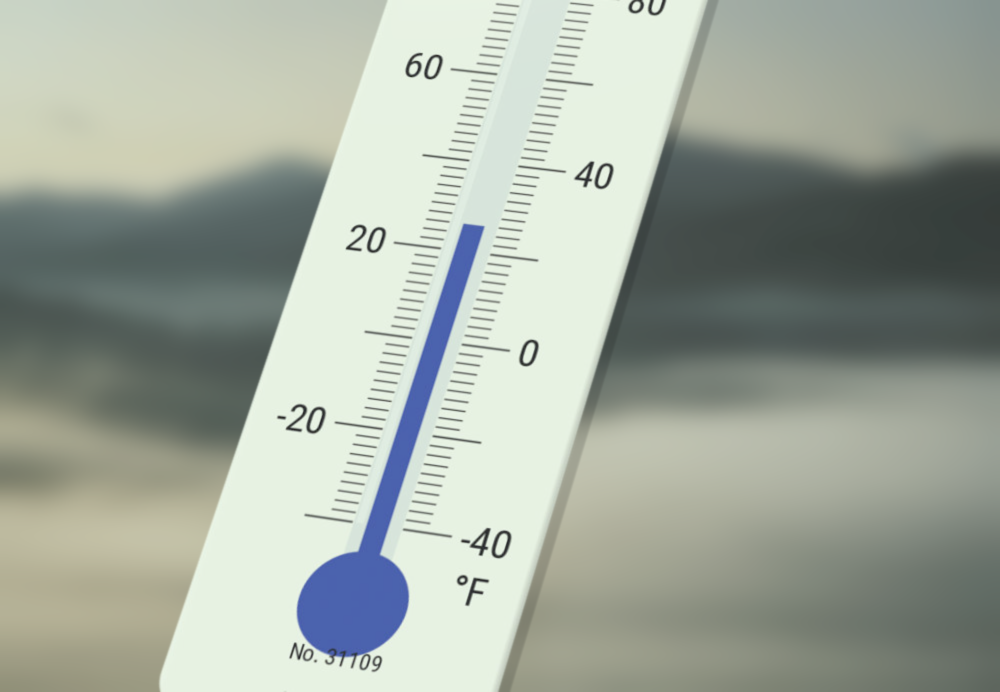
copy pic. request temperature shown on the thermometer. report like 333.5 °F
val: 26 °F
